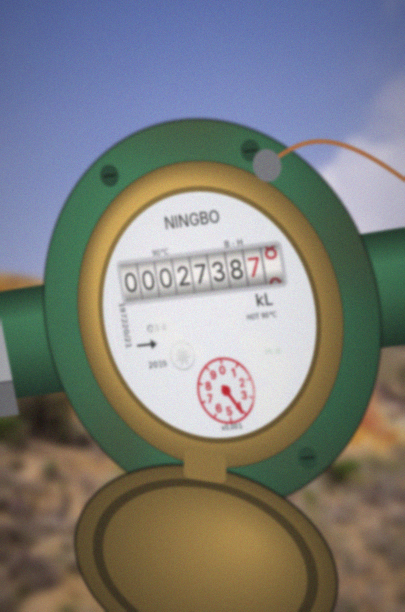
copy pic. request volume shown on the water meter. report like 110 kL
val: 2738.784 kL
